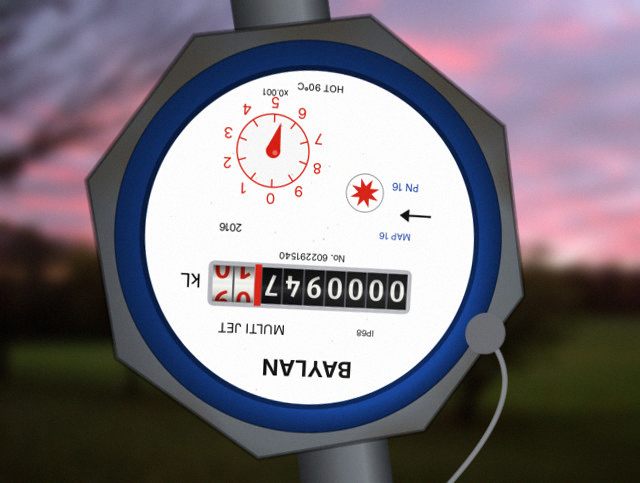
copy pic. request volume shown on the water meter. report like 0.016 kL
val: 947.095 kL
